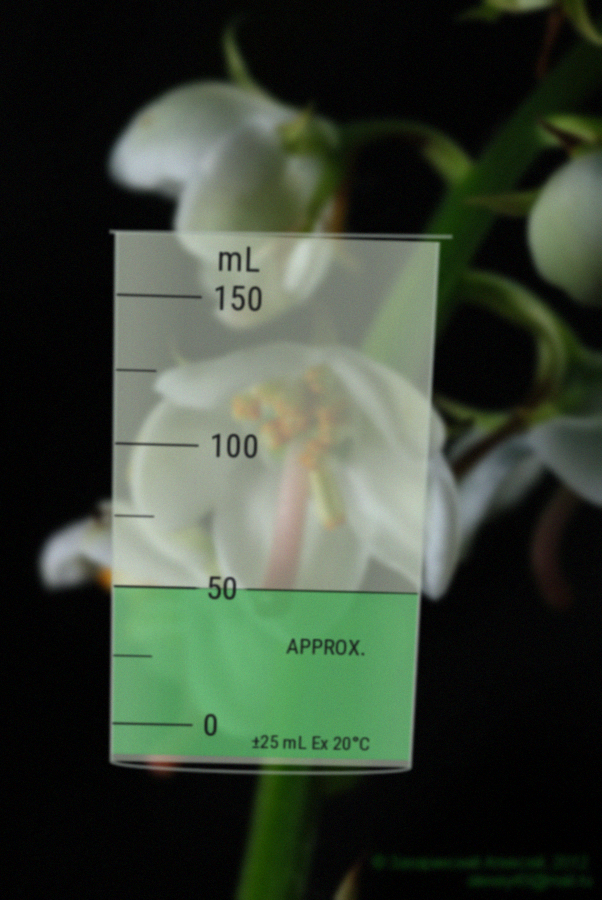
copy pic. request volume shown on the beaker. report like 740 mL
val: 50 mL
